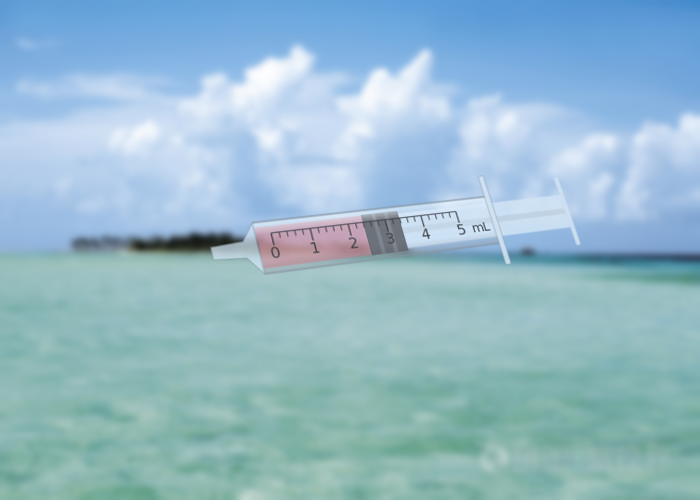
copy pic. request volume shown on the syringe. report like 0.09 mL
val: 2.4 mL
